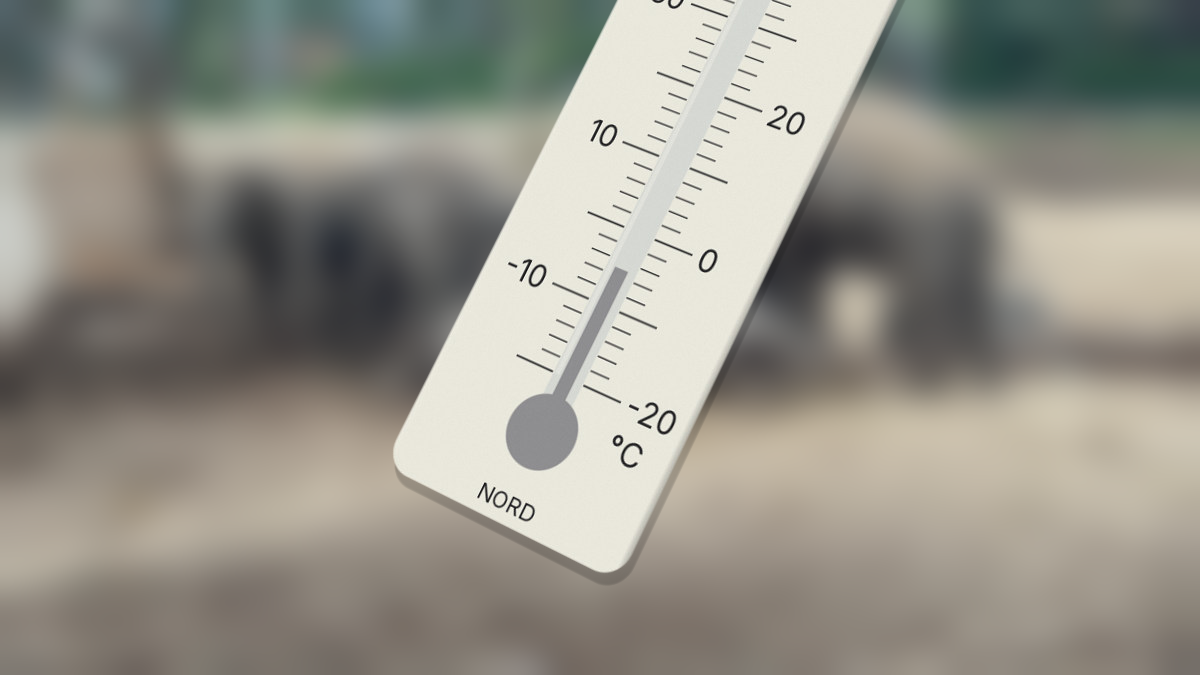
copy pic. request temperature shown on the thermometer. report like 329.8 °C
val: -5 °C
